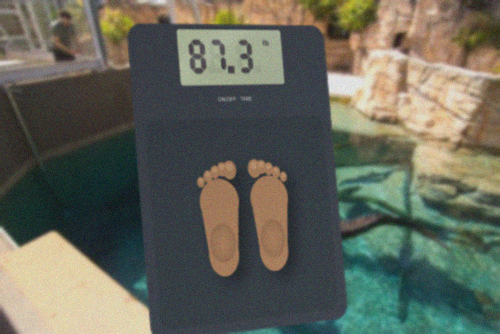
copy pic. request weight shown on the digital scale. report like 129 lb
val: 87.3 lb
